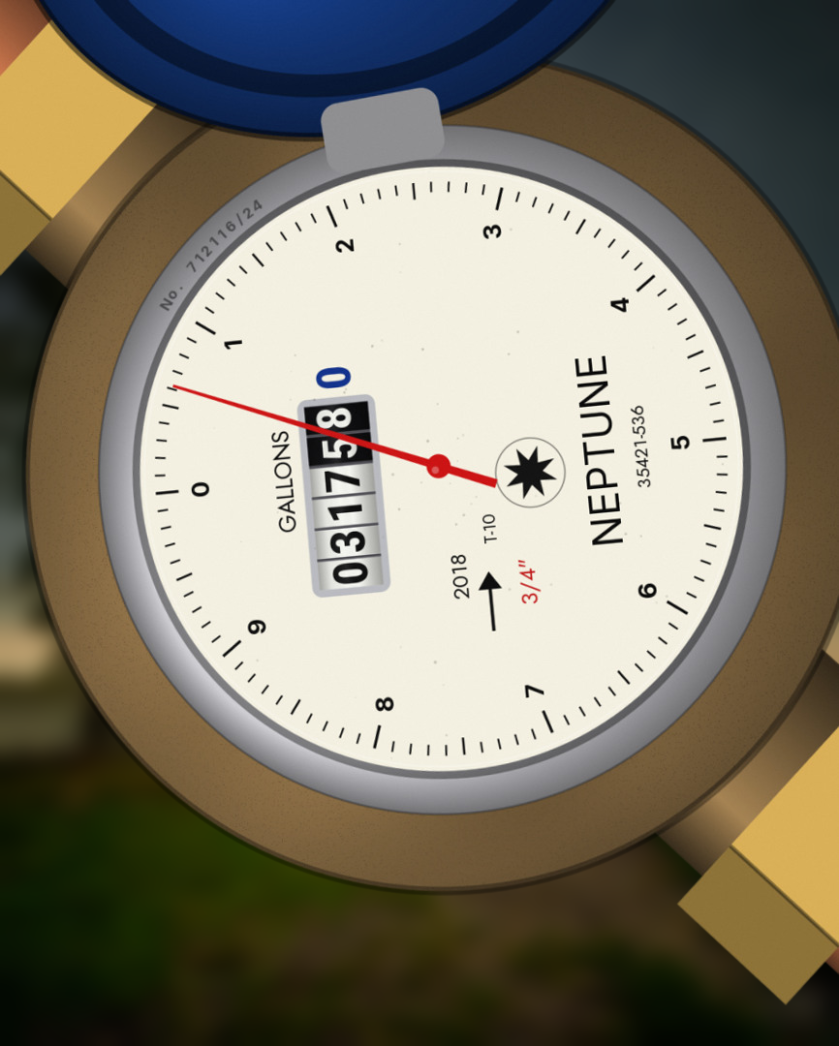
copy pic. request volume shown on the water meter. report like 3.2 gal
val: 317580.6 gal
